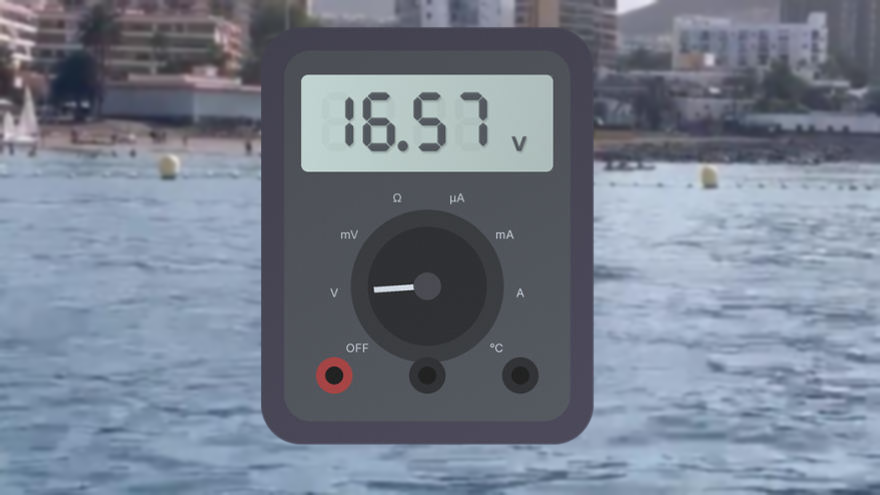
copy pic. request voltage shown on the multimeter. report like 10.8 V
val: 16.57 V
